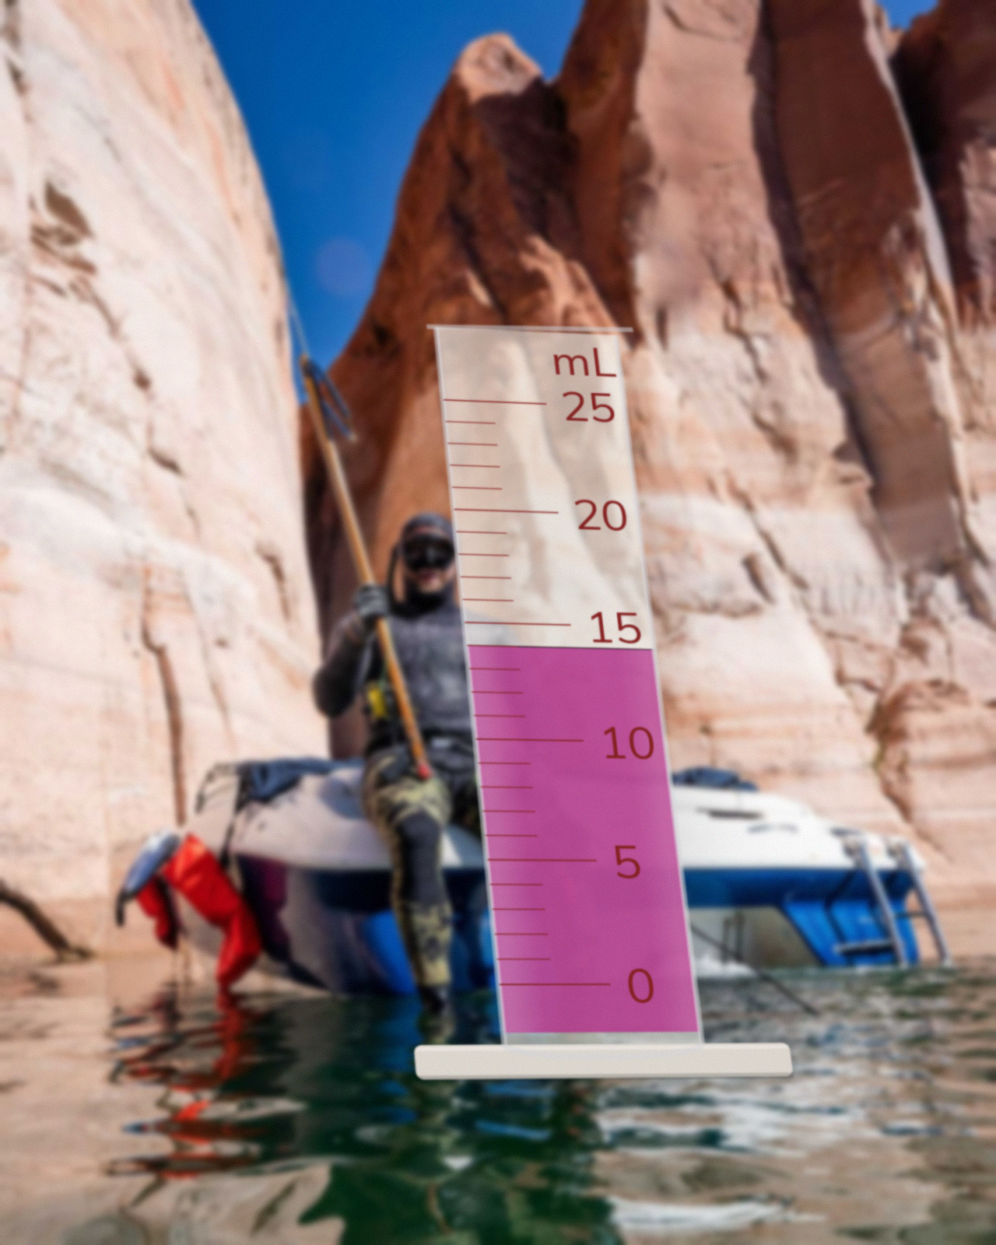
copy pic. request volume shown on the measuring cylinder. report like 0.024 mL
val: 14 mL
